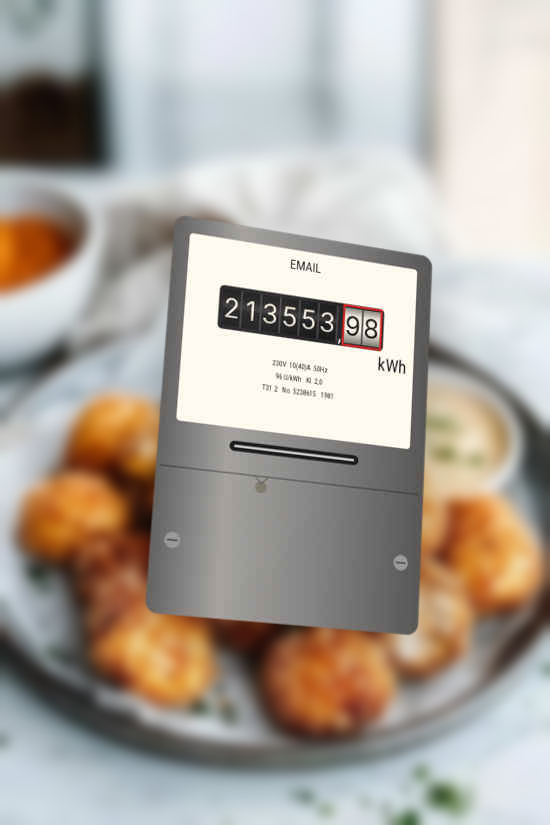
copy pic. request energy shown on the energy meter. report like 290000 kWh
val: 213553.98 kWh
